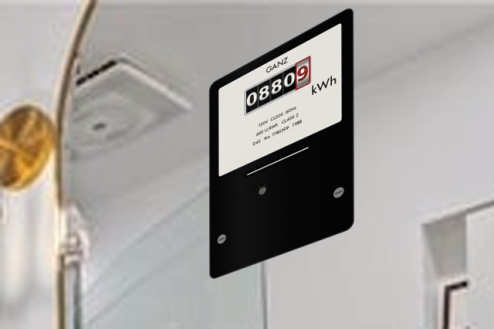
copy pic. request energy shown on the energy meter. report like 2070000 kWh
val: 880.9 kWh
